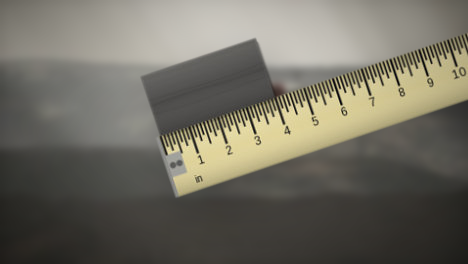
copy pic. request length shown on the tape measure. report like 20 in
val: 4 in
